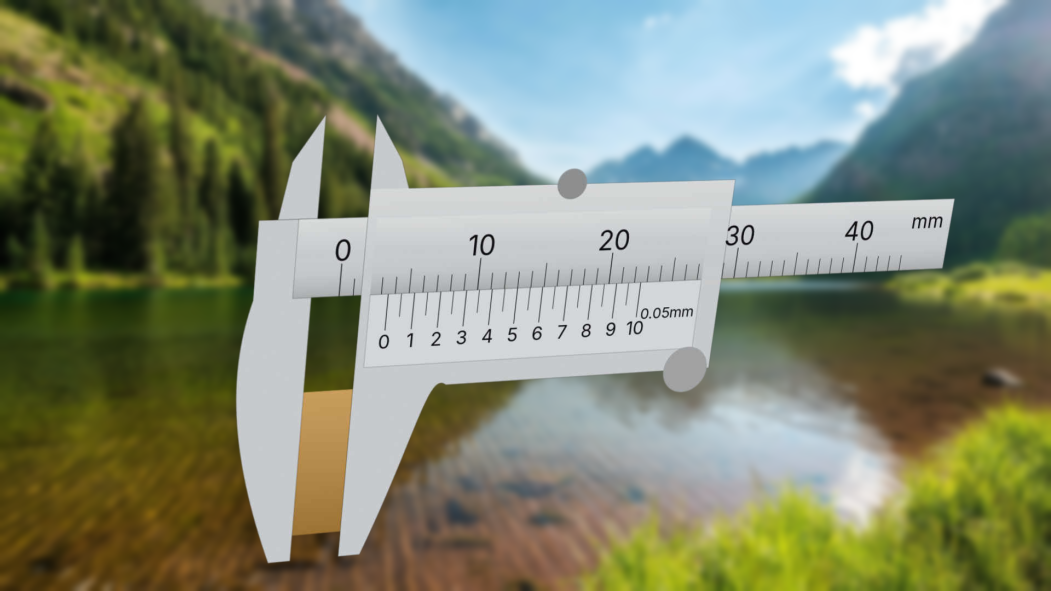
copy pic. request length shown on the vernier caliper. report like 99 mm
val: 3.5 mm
